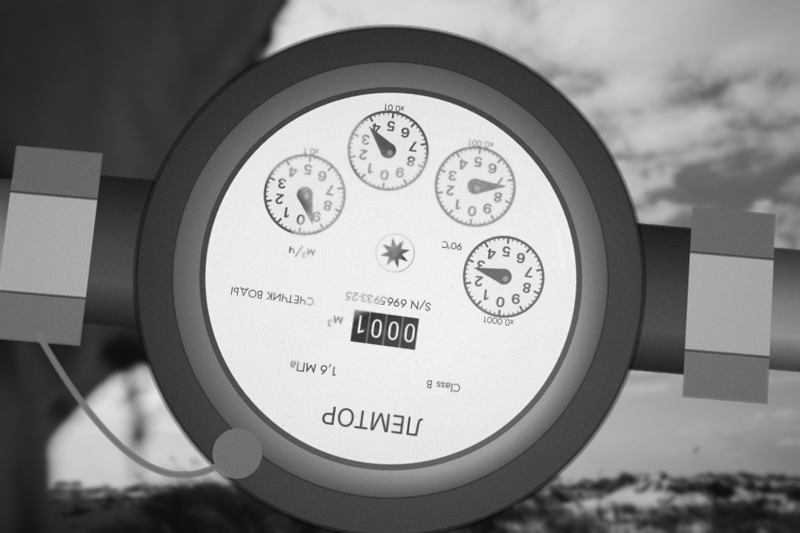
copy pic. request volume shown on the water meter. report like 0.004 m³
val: 0.9372 m³
